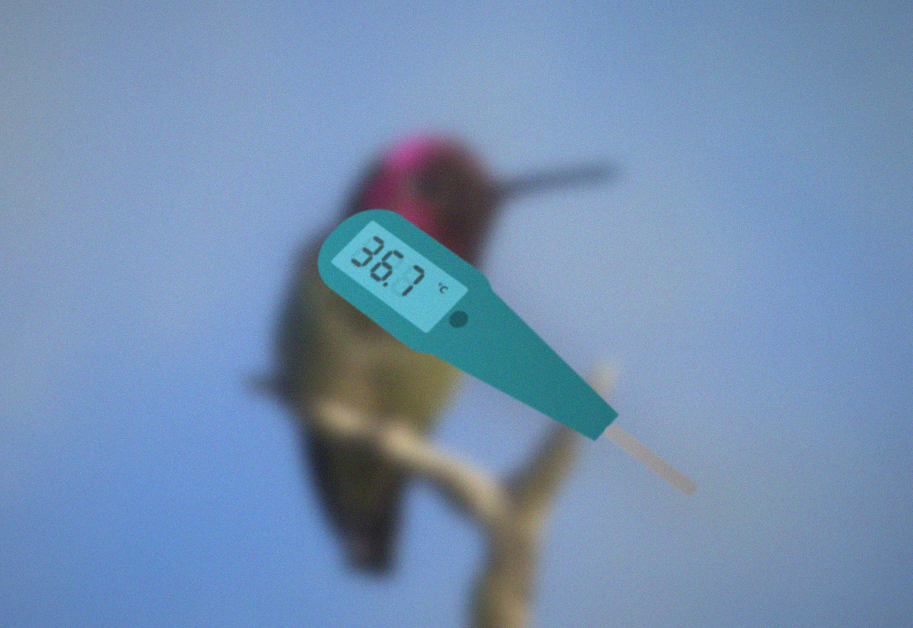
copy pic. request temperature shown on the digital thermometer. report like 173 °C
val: 36.7 °C
